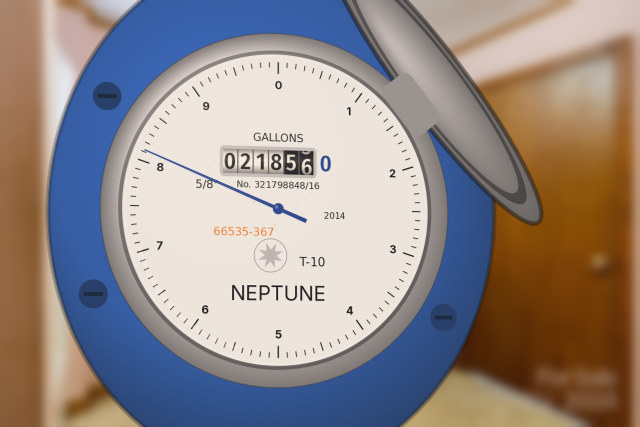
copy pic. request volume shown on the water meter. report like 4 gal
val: 218558.1 gal
